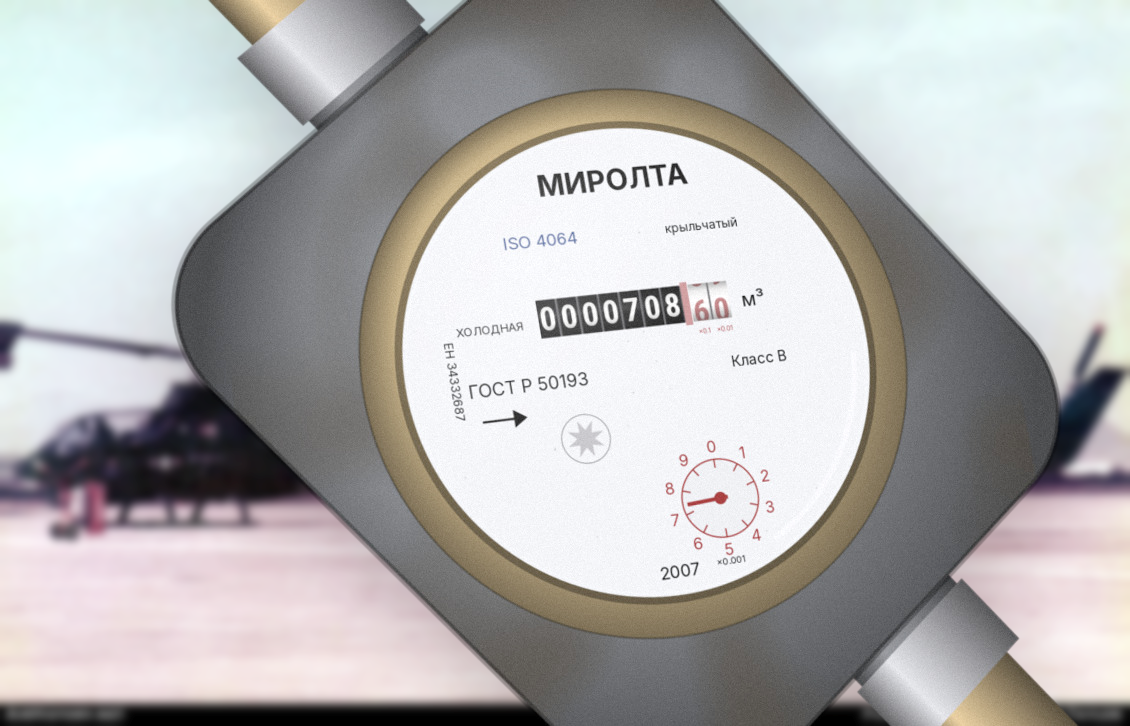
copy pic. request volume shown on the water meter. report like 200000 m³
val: 708.597 m³
